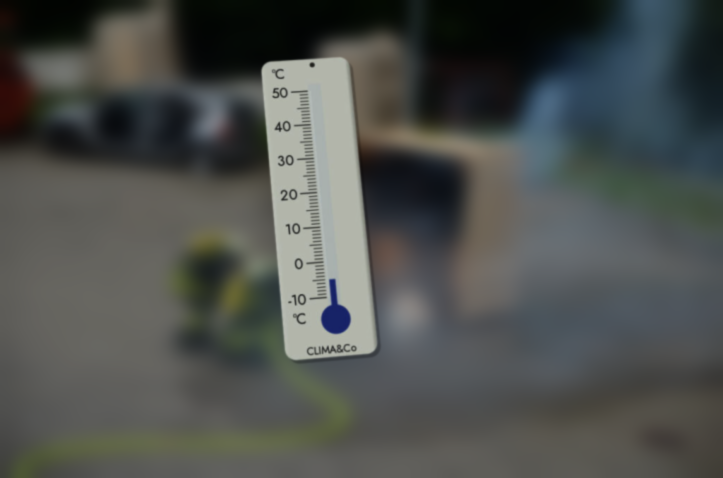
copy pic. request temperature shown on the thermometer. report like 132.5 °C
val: -5 °C
